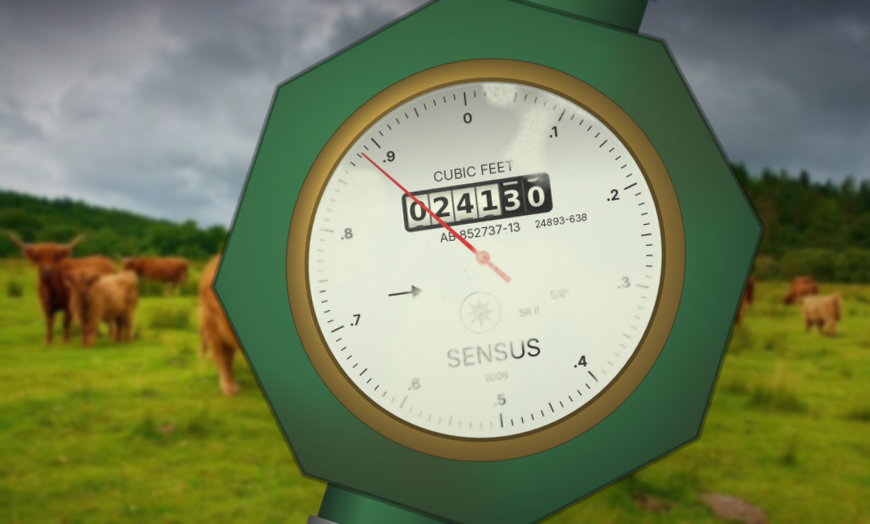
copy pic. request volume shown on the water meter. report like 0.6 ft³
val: 24129.88 ft³
